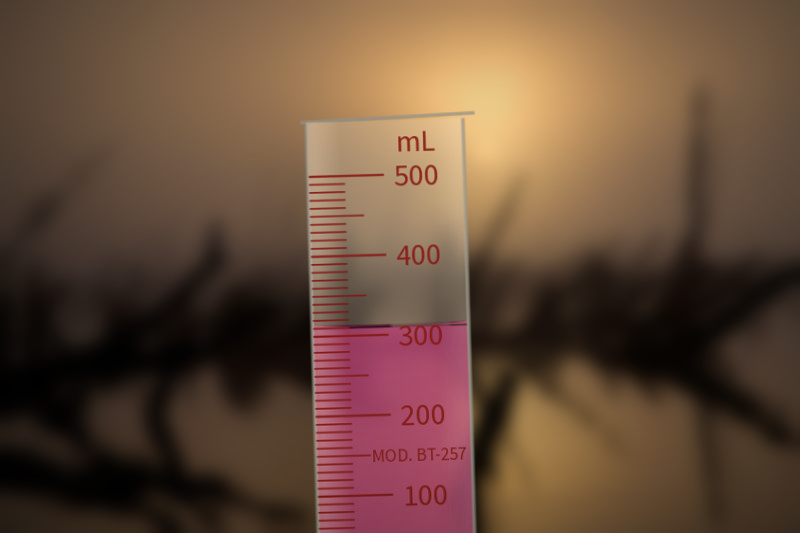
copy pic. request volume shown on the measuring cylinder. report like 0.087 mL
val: 310 mL
